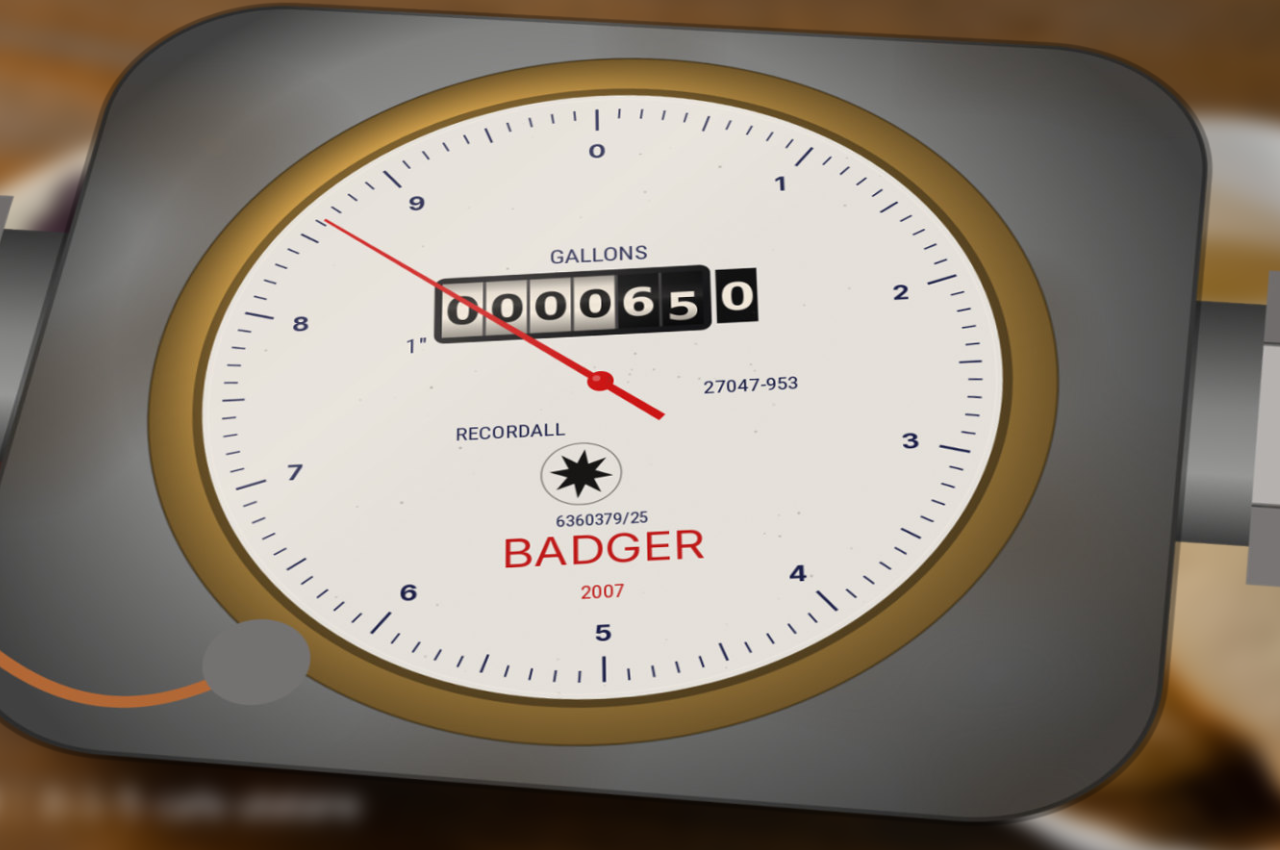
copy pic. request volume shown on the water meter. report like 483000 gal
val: 648.6 gal
